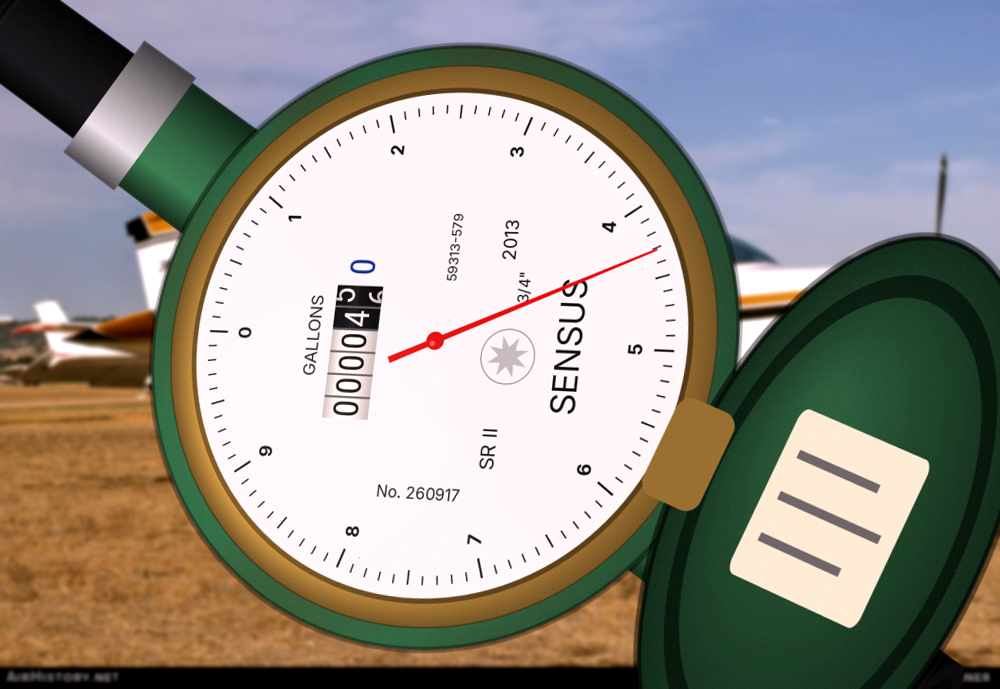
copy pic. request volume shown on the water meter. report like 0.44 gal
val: 454.3 gal
